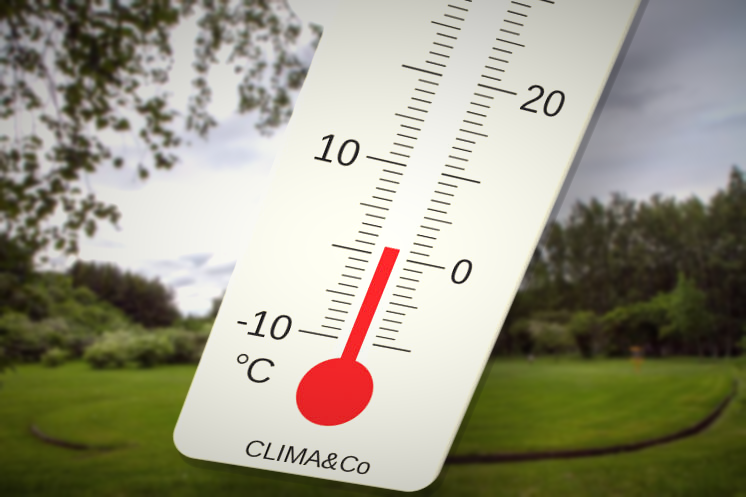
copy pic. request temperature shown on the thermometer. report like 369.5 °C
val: 1 °C
